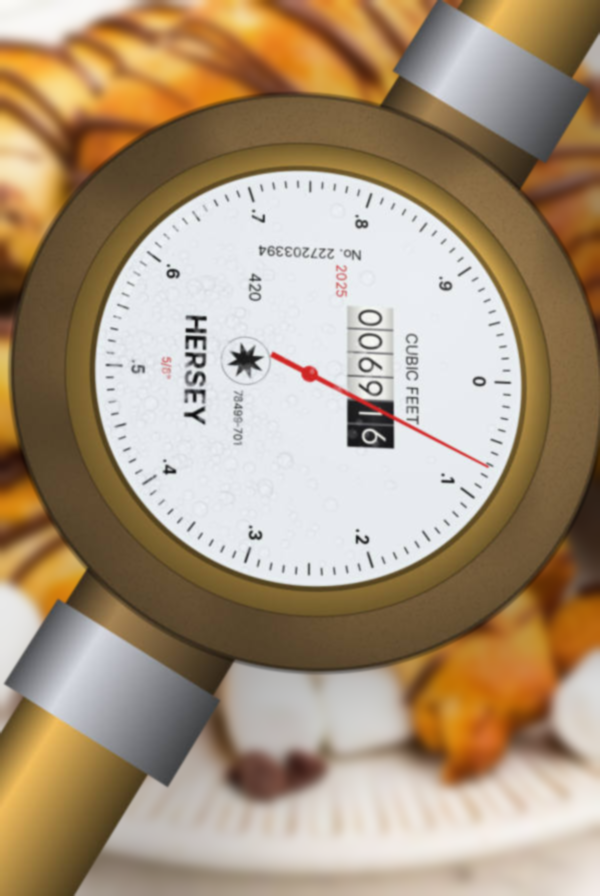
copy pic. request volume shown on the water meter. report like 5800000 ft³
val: 6916.07 ft³
